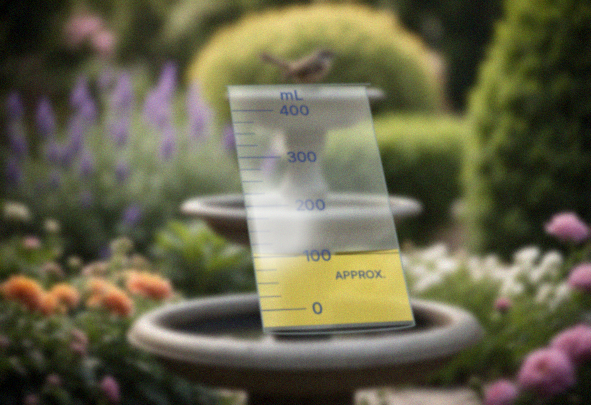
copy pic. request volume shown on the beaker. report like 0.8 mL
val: 100 mL
